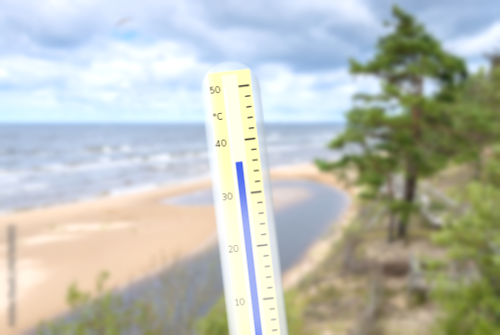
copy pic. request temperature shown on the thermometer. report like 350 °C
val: 36 °C
